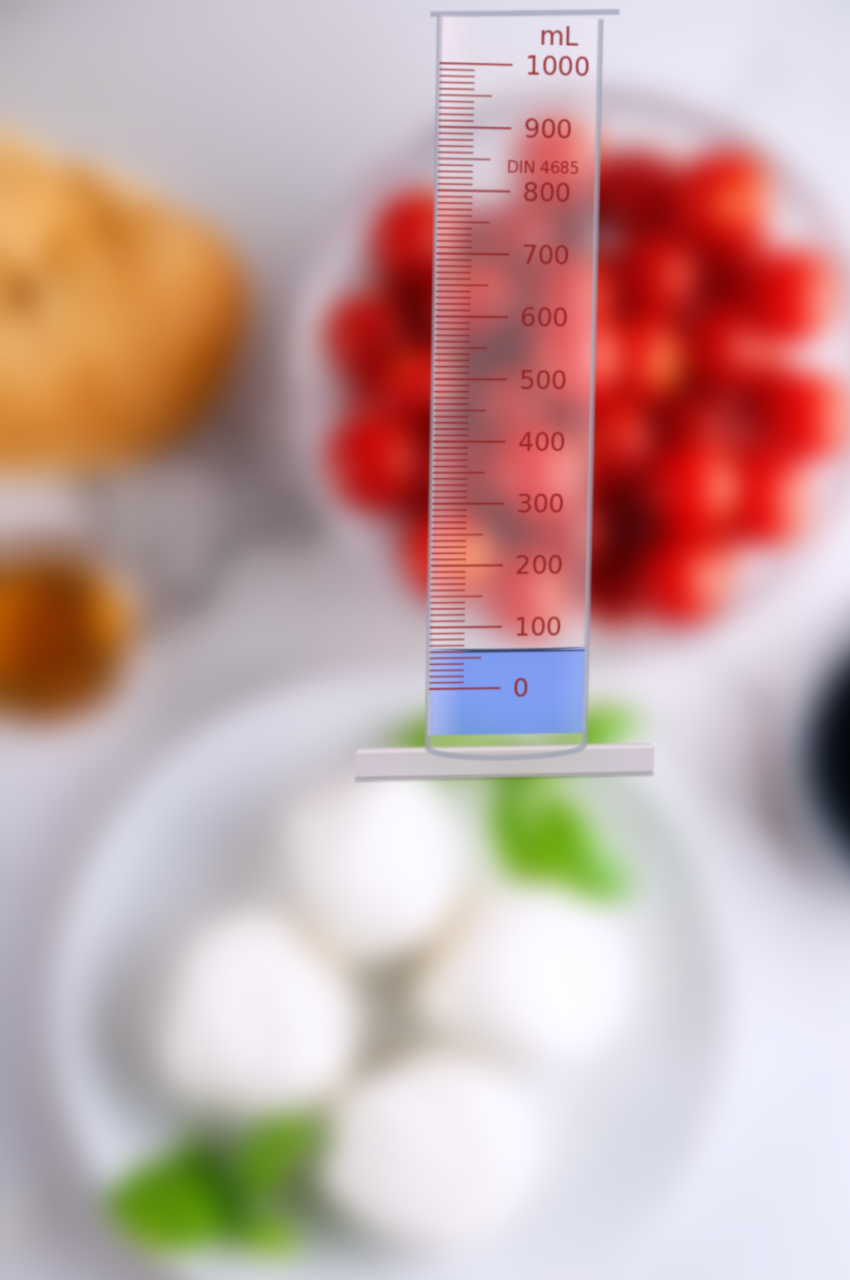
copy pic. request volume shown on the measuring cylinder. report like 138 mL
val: 60 mL
